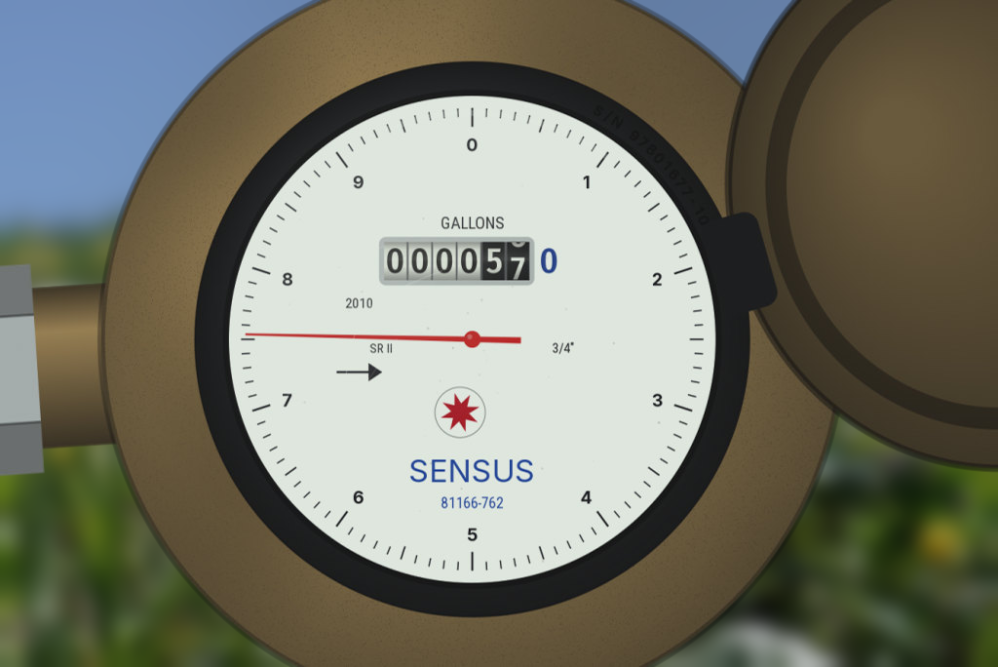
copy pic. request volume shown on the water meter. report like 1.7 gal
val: 567.5 gal
